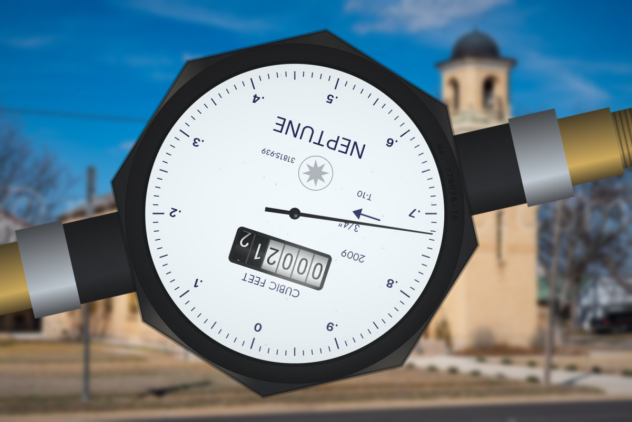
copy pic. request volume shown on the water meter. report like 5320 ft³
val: 211.72 ft³
